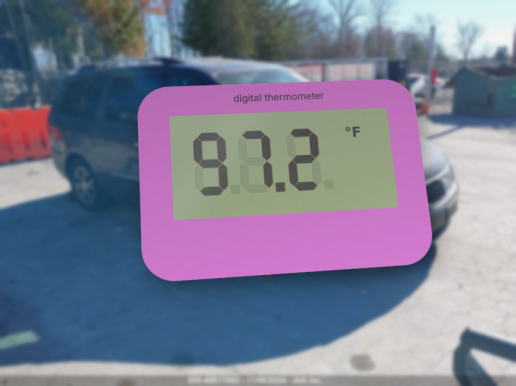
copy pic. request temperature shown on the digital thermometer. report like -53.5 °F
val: 97.2 °F
